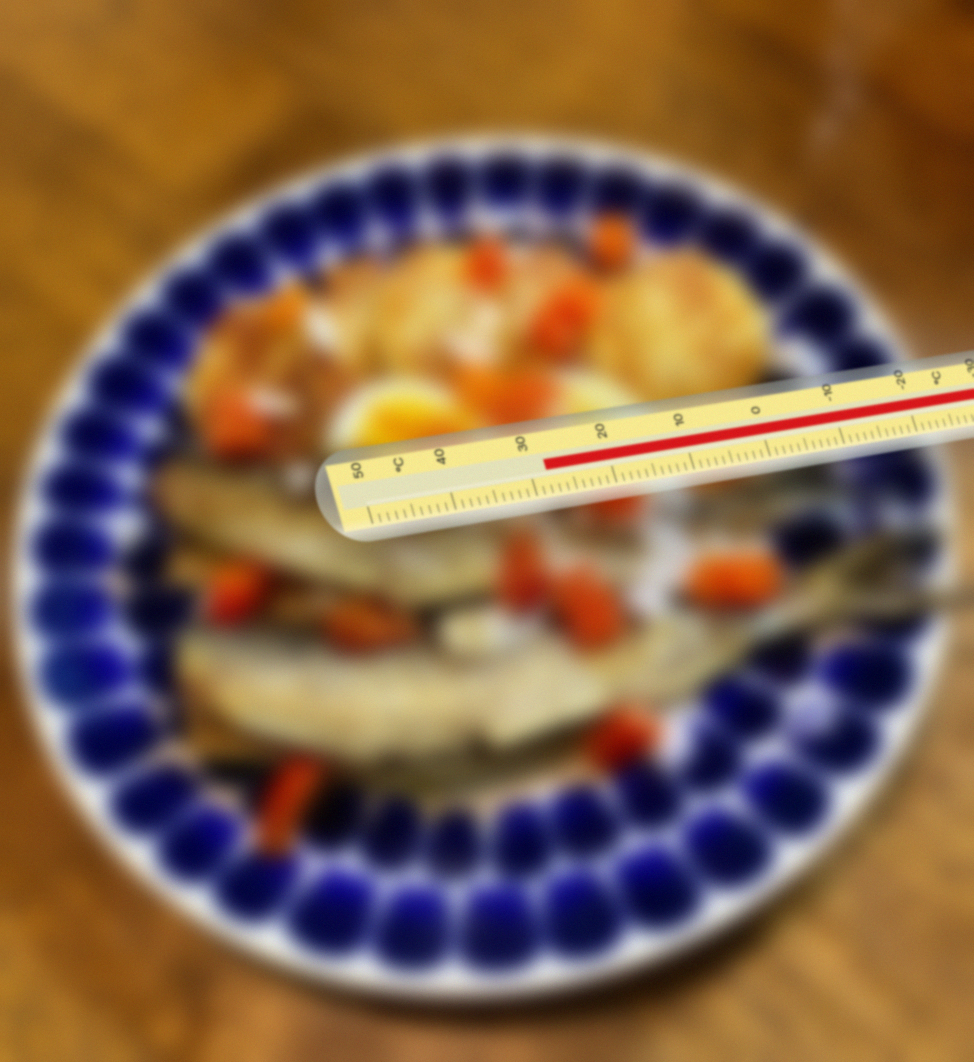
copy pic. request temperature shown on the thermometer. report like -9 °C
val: 28 °C
